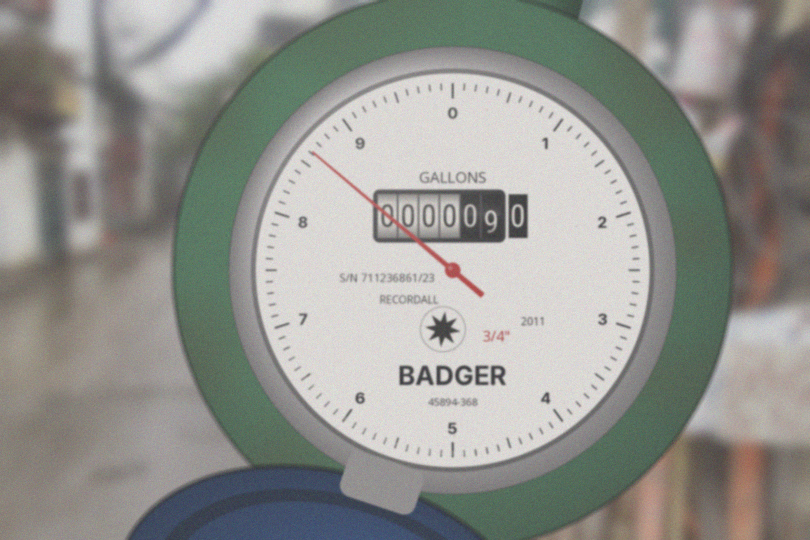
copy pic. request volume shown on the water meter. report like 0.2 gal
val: 88.6 gal
